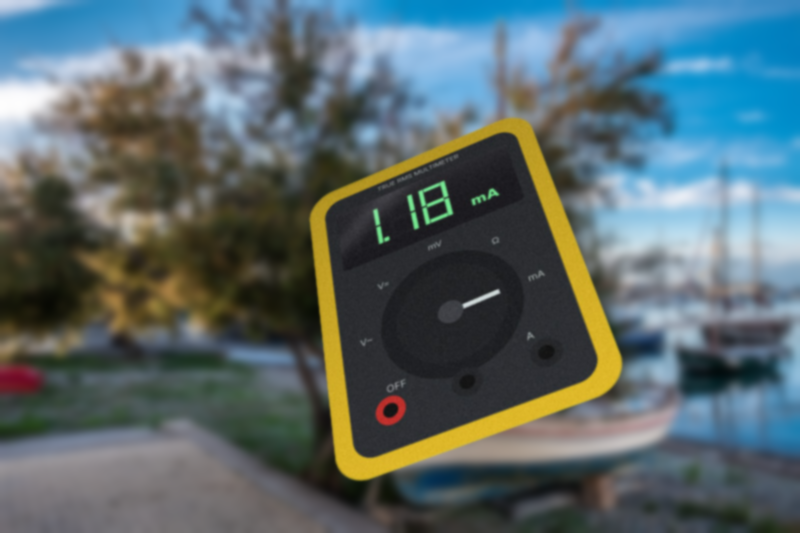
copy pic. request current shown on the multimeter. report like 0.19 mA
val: 1.18 mA
